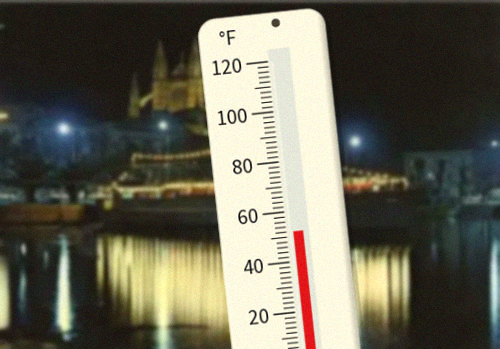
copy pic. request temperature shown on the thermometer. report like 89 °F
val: 52 °F
